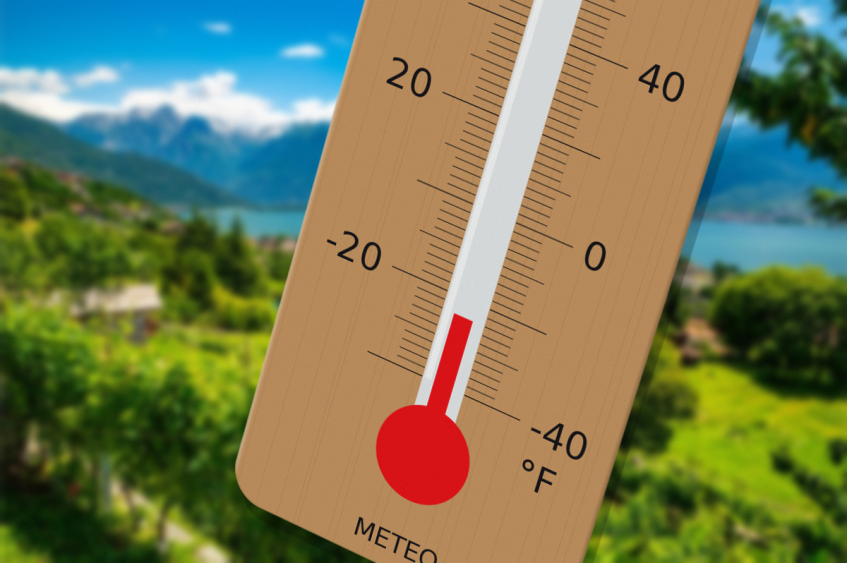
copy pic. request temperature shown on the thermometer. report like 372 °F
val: -24 °F
